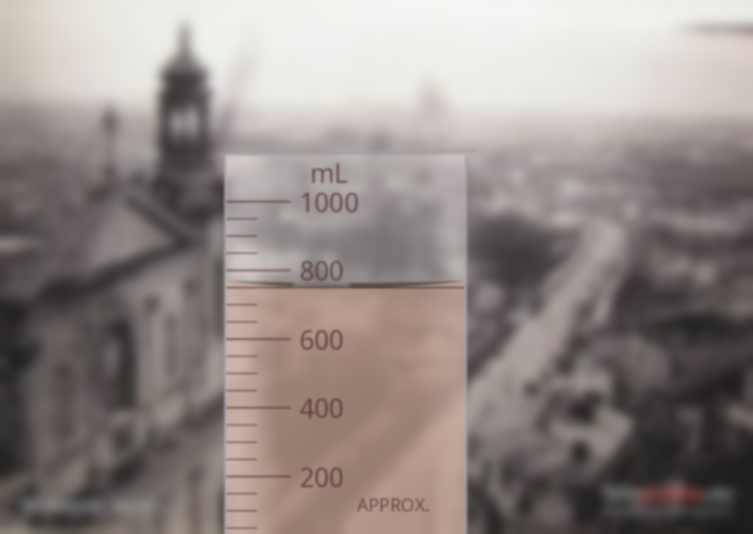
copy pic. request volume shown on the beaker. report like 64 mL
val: 750 mL
